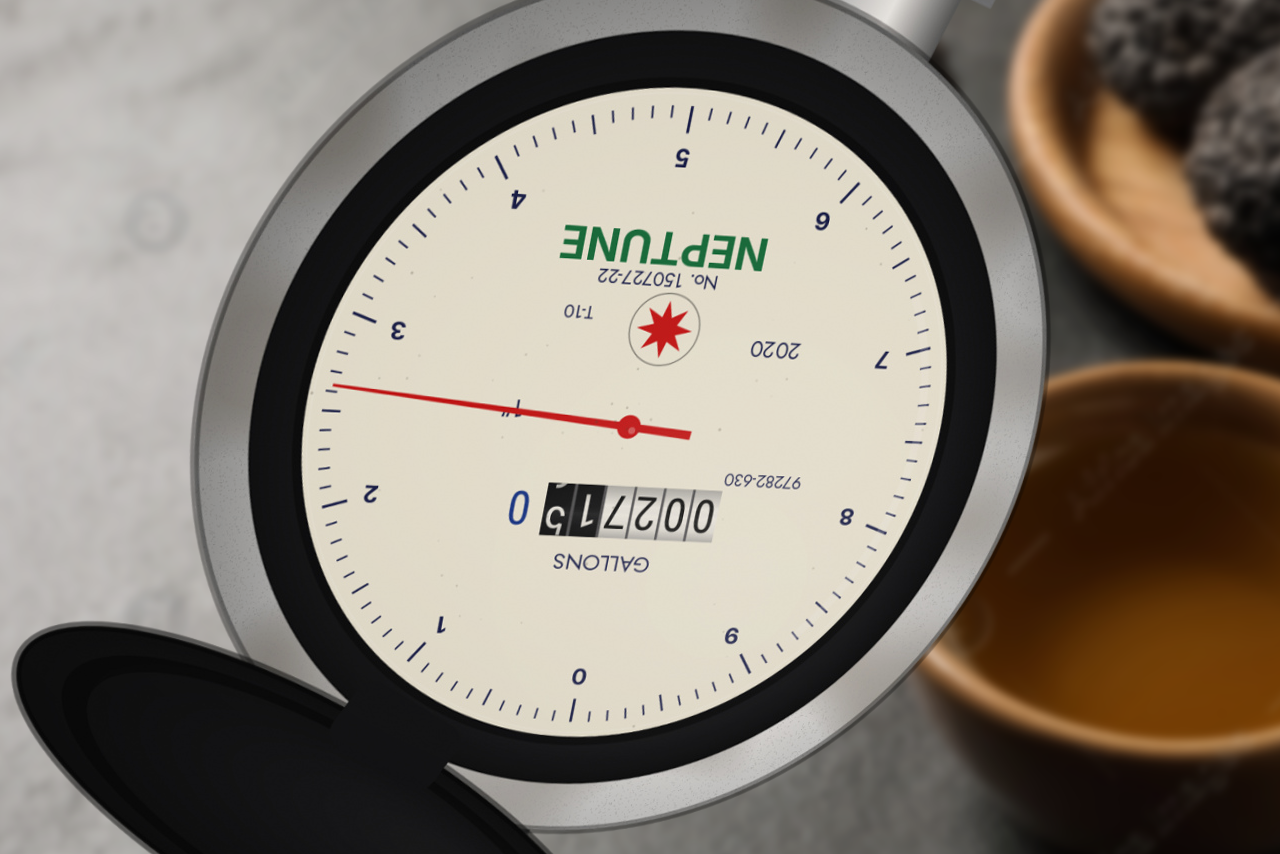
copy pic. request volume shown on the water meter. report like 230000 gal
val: 27152.6 gal
